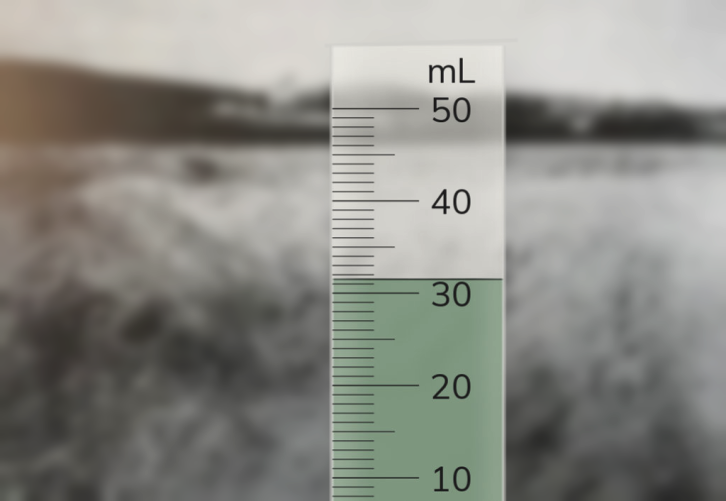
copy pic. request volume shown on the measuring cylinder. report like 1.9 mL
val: 31.5 mL
